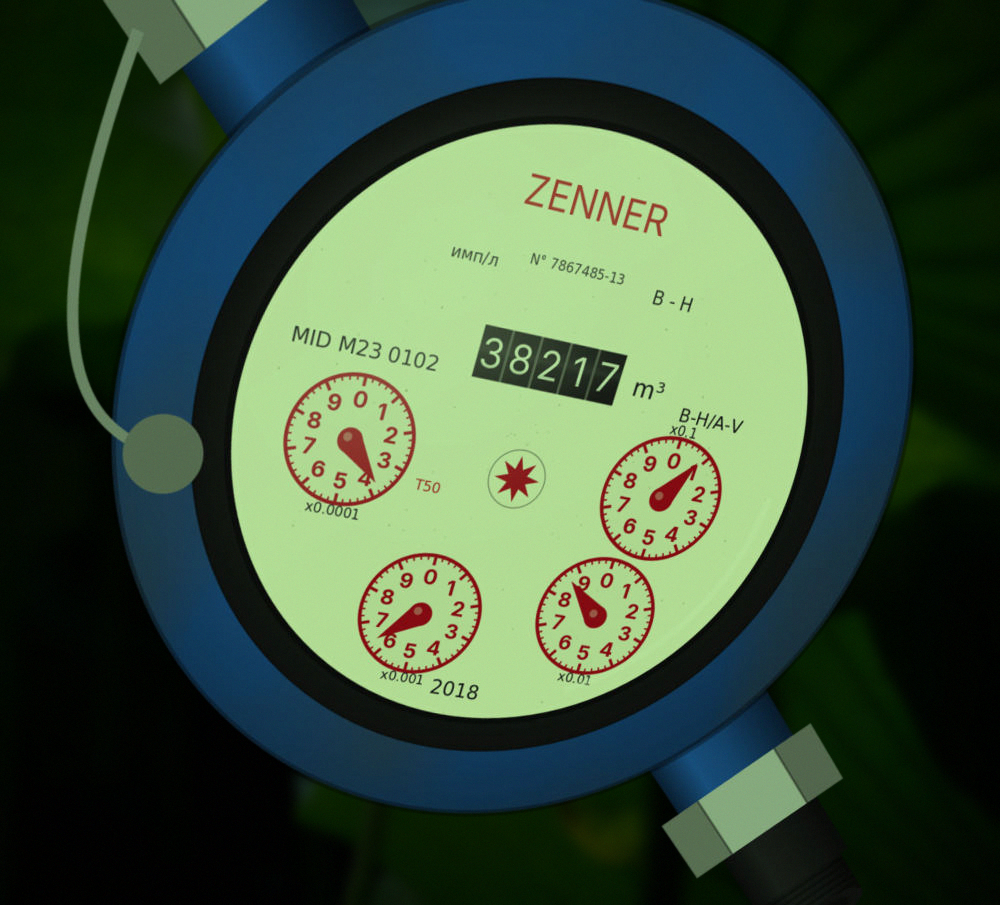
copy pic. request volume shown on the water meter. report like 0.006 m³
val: 38217.0863 m³
